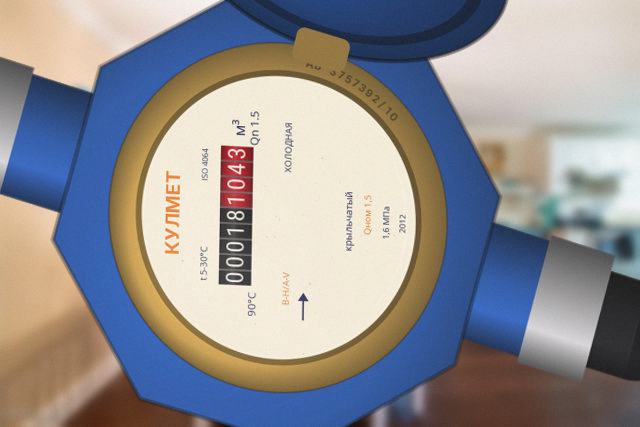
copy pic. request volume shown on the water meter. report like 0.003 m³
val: 18.1043 m³
